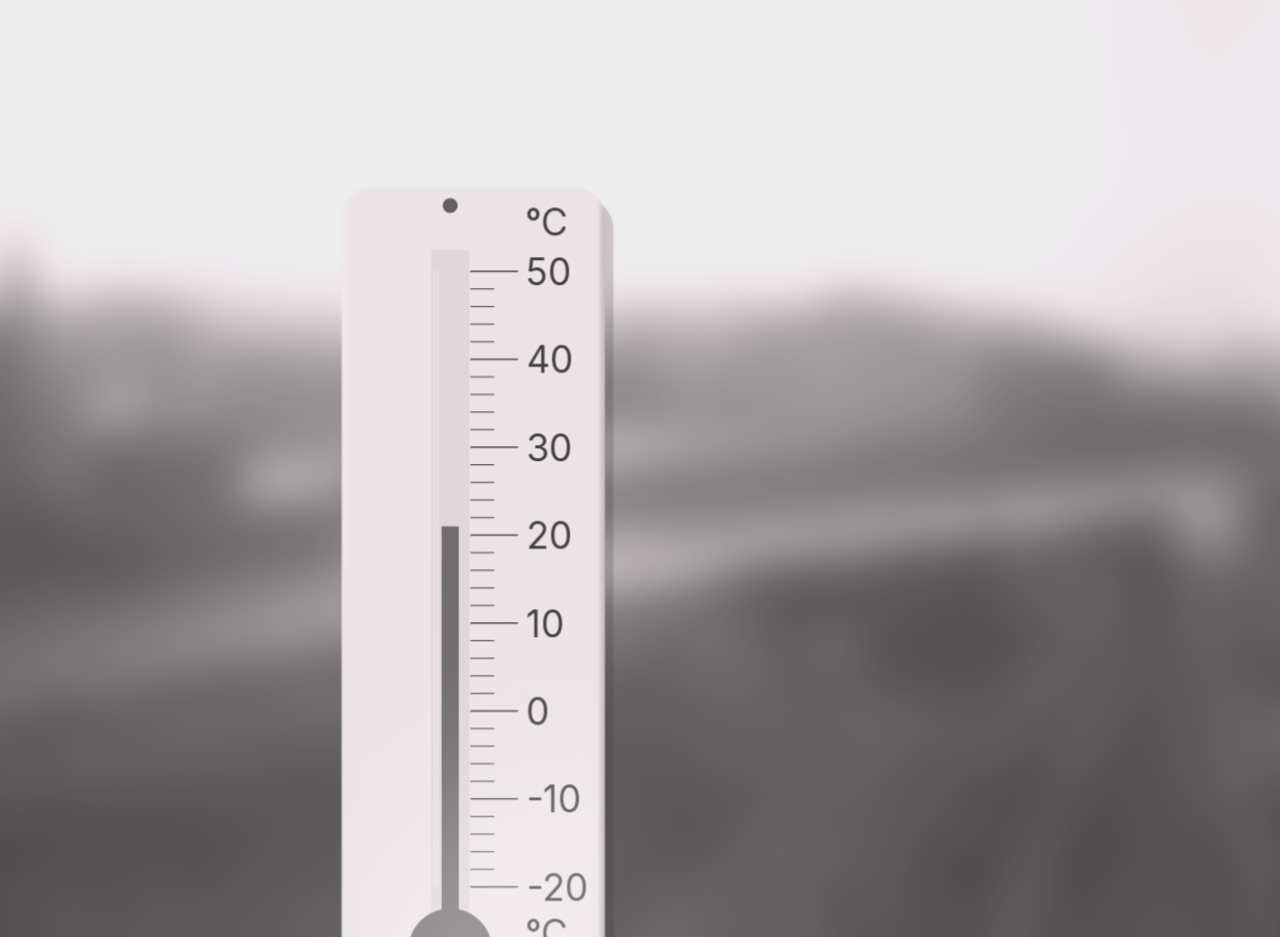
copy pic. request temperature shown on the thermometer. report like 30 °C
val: 21 °C
